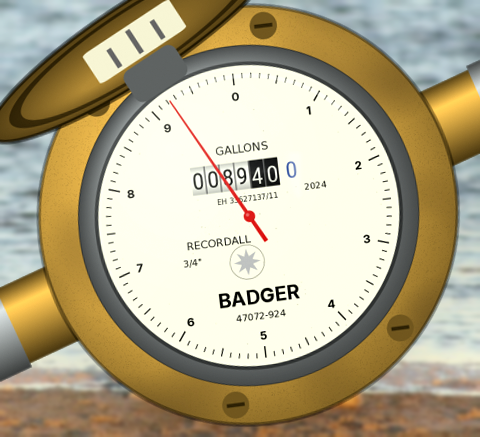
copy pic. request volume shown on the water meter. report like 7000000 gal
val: 89399.2 gal
